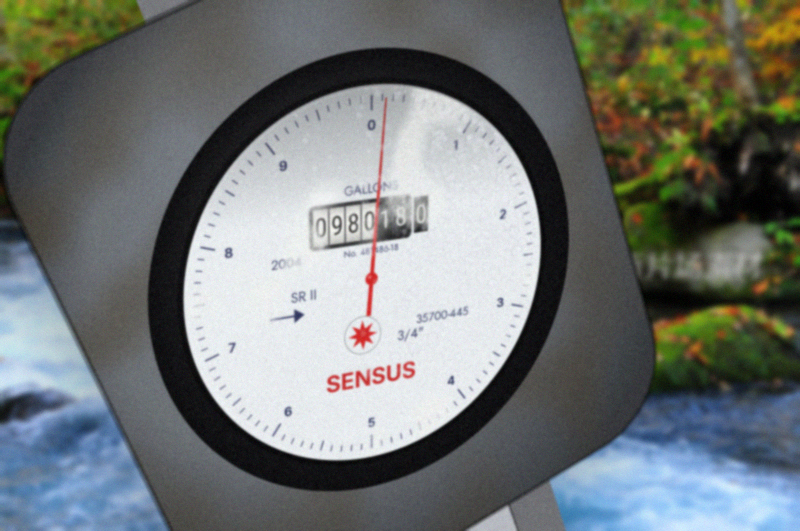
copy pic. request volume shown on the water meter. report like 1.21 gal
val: 980180.1 gal
